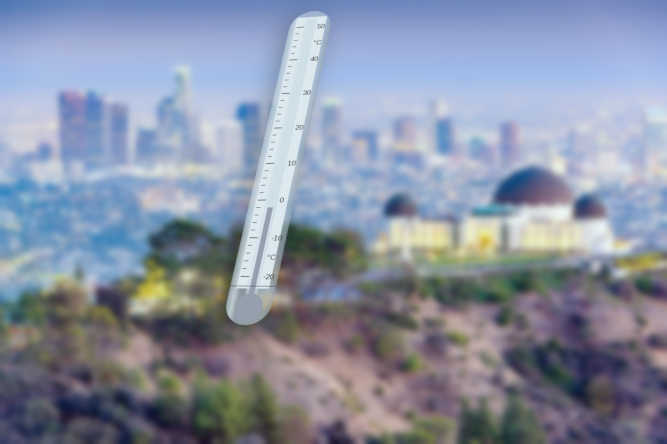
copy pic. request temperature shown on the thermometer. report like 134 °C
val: -2 °C
